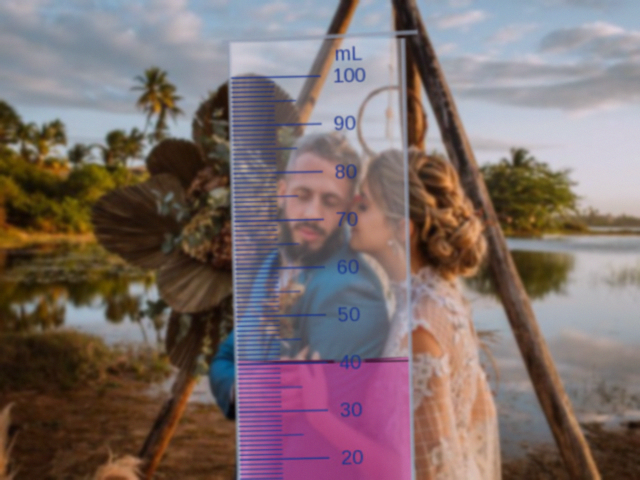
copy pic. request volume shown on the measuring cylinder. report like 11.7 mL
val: 40 mL
